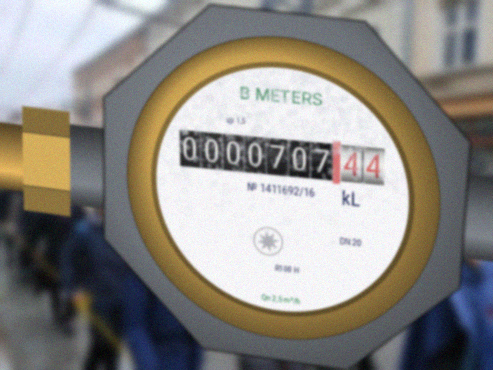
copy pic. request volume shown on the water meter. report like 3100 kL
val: 707.44 kL
